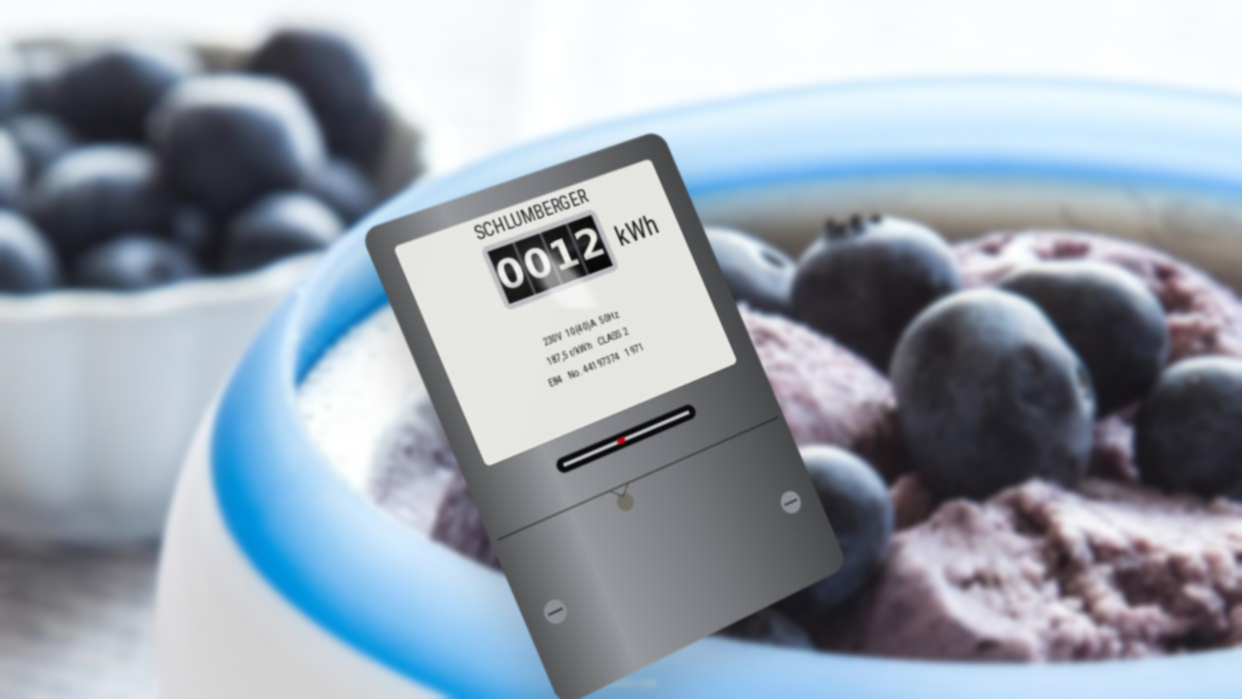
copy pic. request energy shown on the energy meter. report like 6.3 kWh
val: 12 kWh
